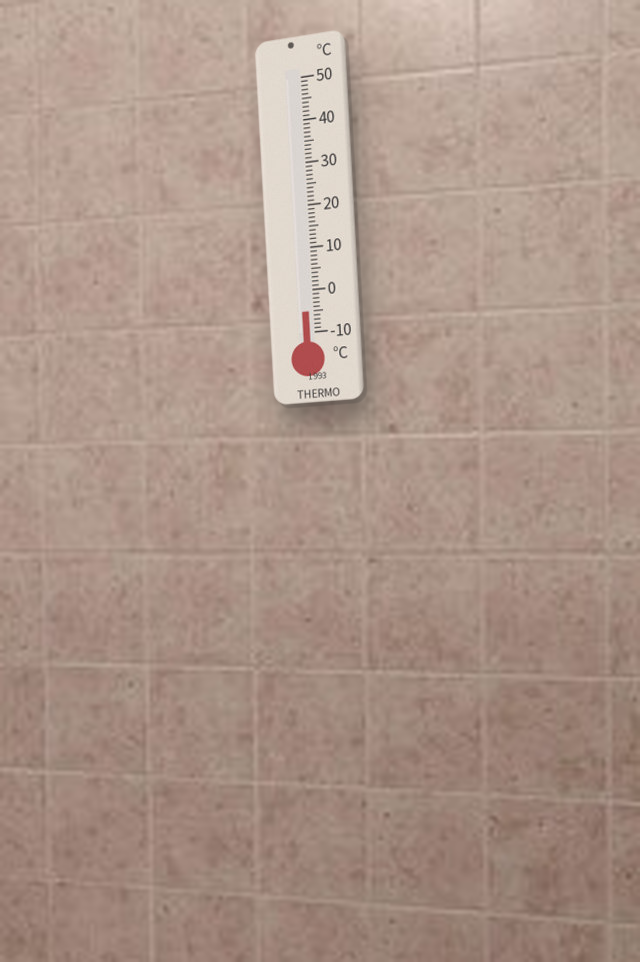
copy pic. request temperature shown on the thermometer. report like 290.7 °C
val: -5 °C
